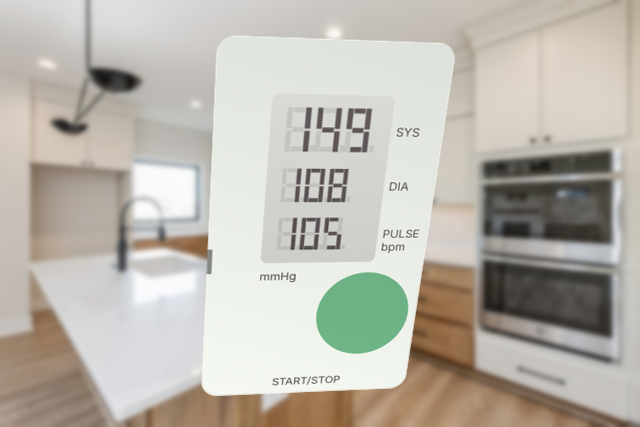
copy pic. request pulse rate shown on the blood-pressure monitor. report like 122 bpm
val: 105 bpm
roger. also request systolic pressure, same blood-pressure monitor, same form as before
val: 149 mmHg
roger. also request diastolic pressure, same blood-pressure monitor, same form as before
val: 108 mmHg
